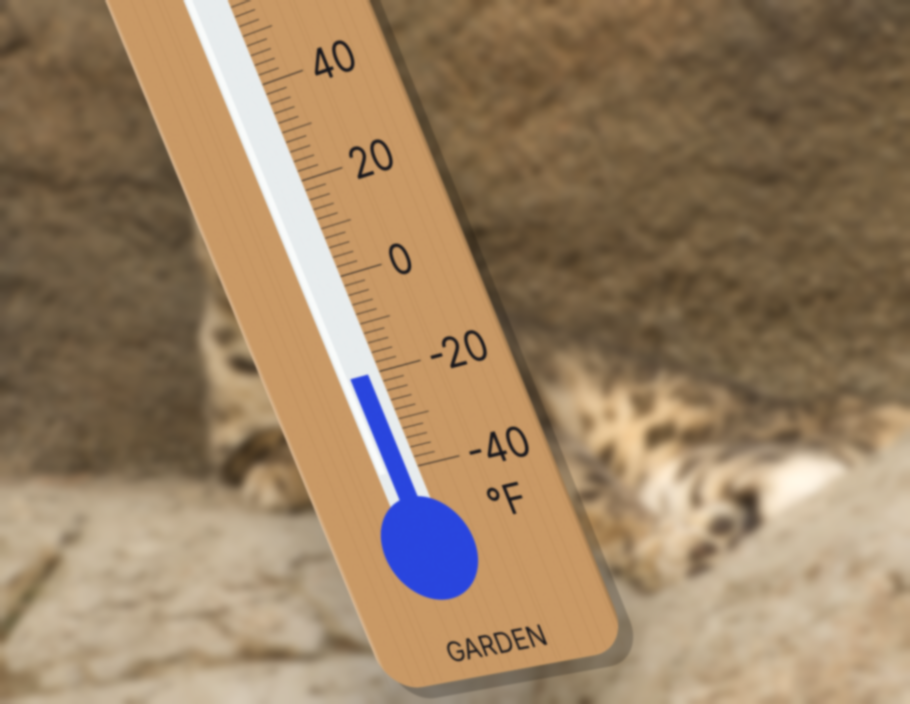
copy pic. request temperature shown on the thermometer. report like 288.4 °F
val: -20 °F
